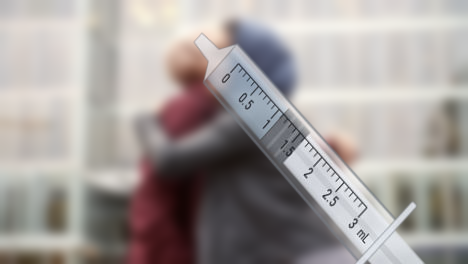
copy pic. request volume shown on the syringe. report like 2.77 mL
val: 1.1 mL
